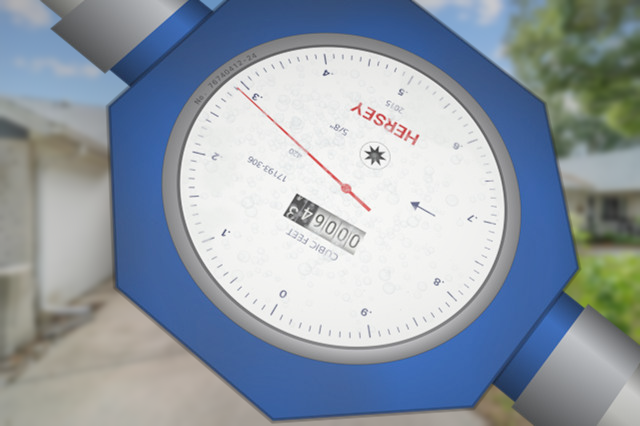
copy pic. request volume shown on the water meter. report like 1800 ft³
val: 643.29 ft³
